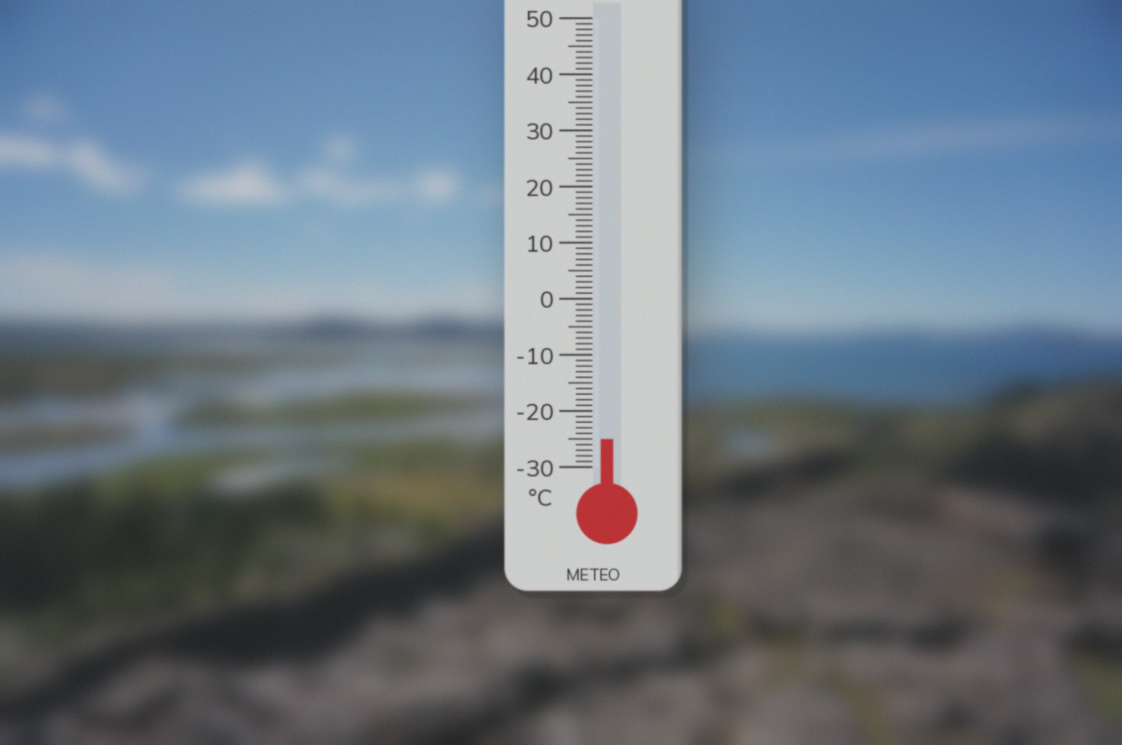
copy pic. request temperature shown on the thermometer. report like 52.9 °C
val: -25 °C
